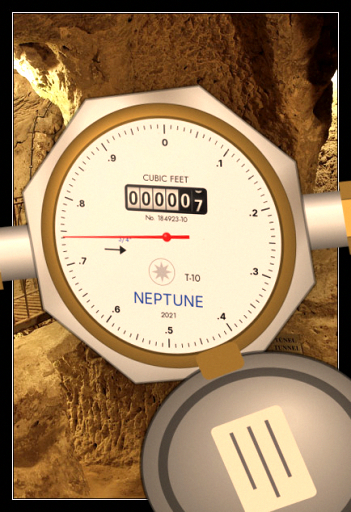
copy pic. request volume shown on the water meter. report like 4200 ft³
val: 6.74 ft³
